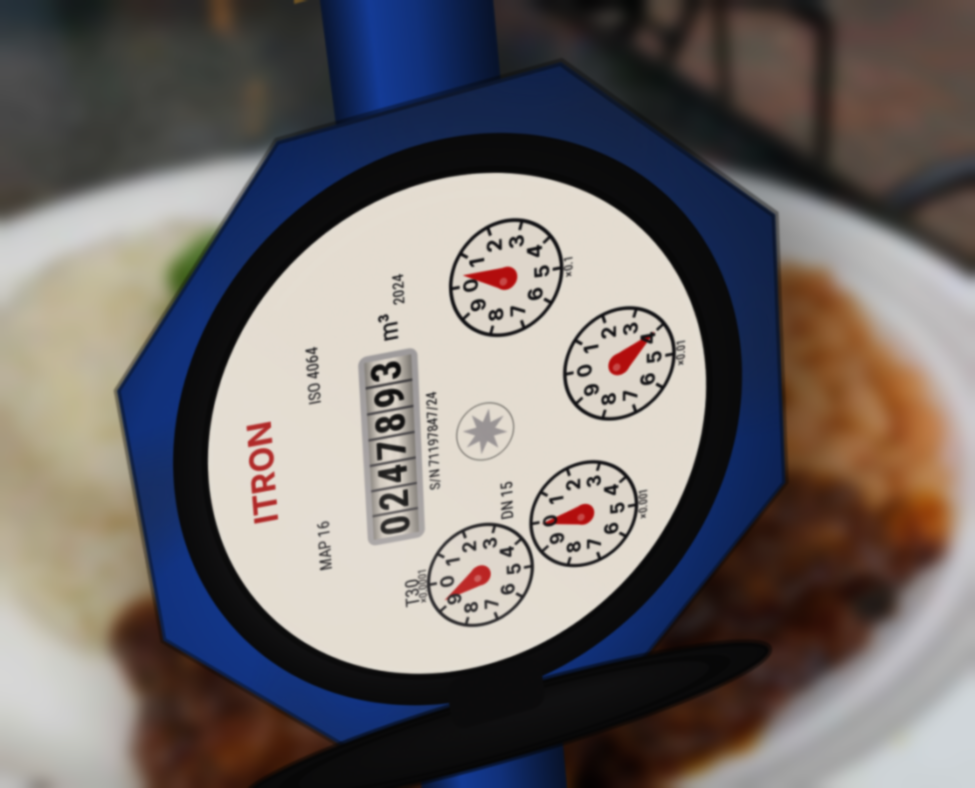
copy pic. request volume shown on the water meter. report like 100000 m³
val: 247893.0399 m³
